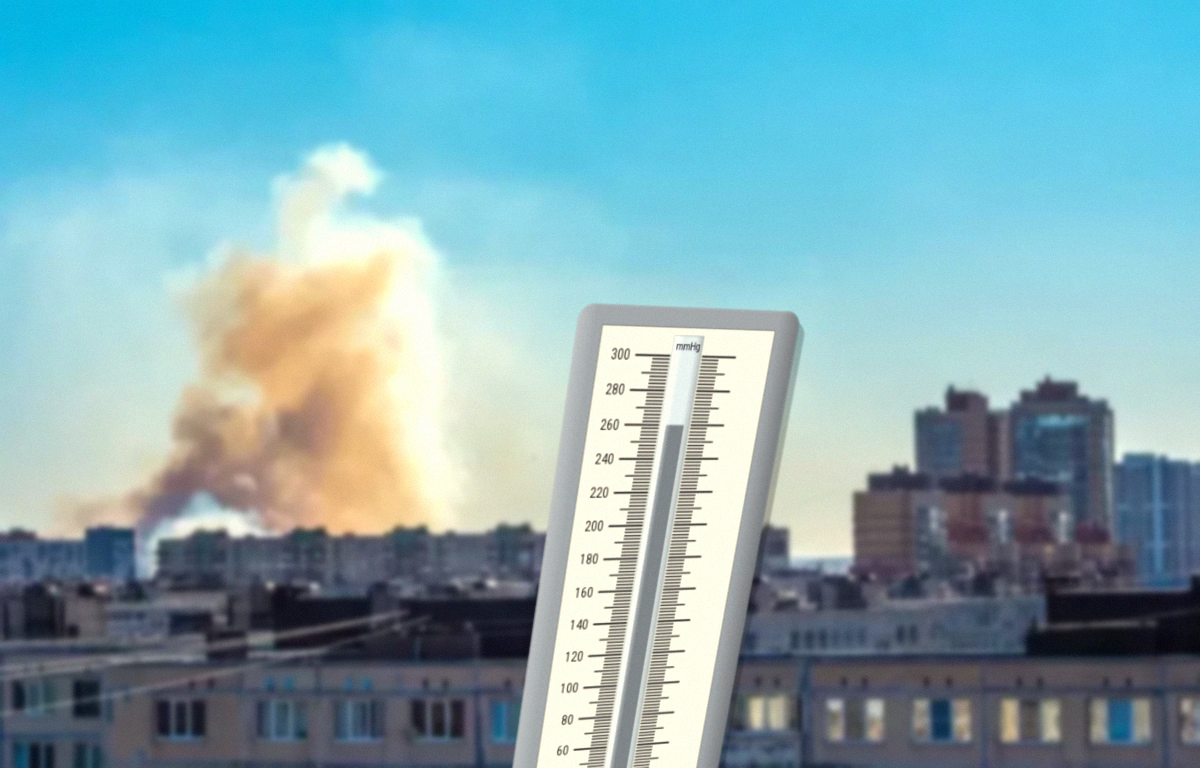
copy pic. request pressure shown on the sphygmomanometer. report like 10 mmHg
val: 260 mmHg
